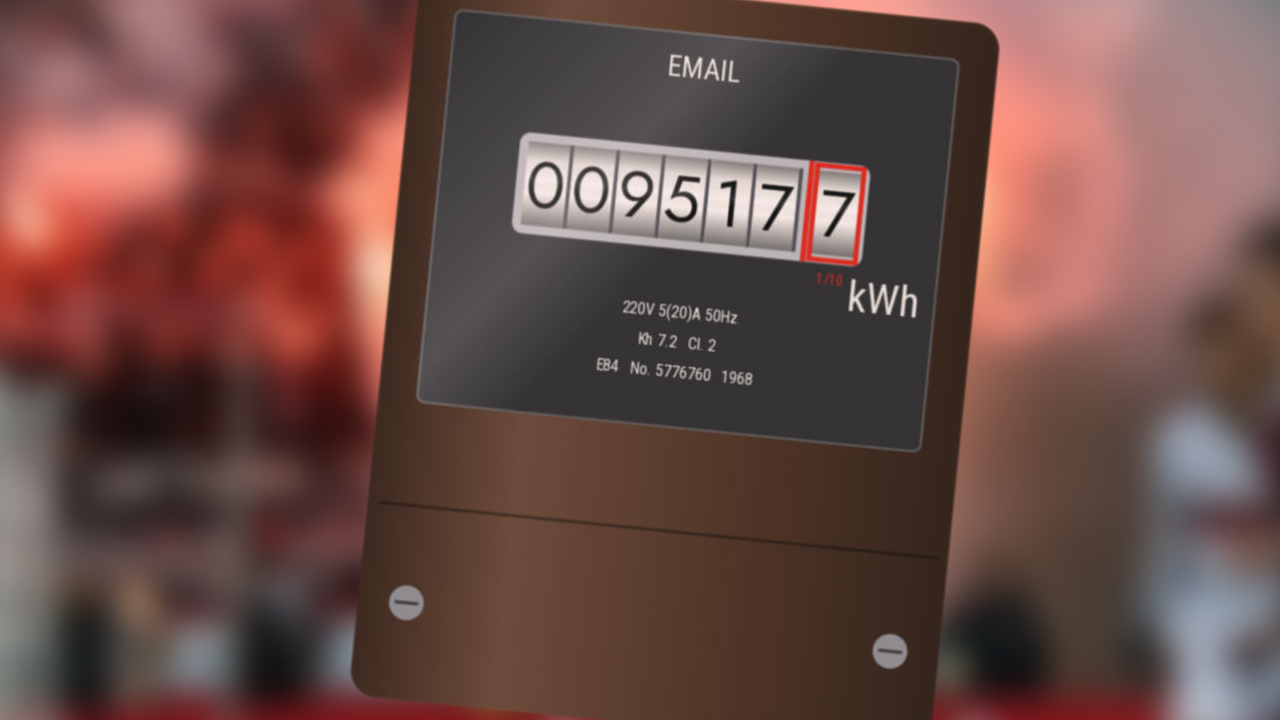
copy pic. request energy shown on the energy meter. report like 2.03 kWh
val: 9517.7 kWh
